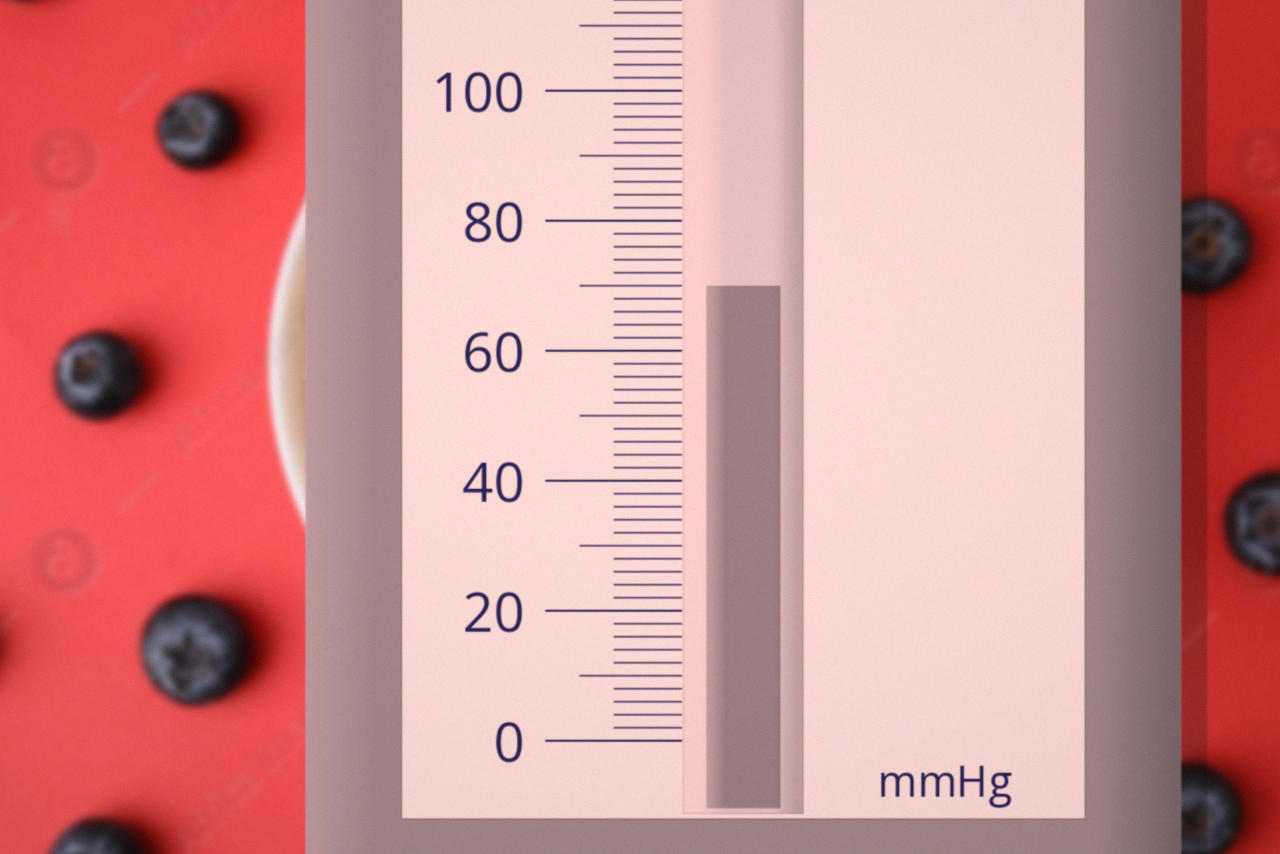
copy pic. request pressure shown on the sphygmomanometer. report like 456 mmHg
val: 70 mmHg
